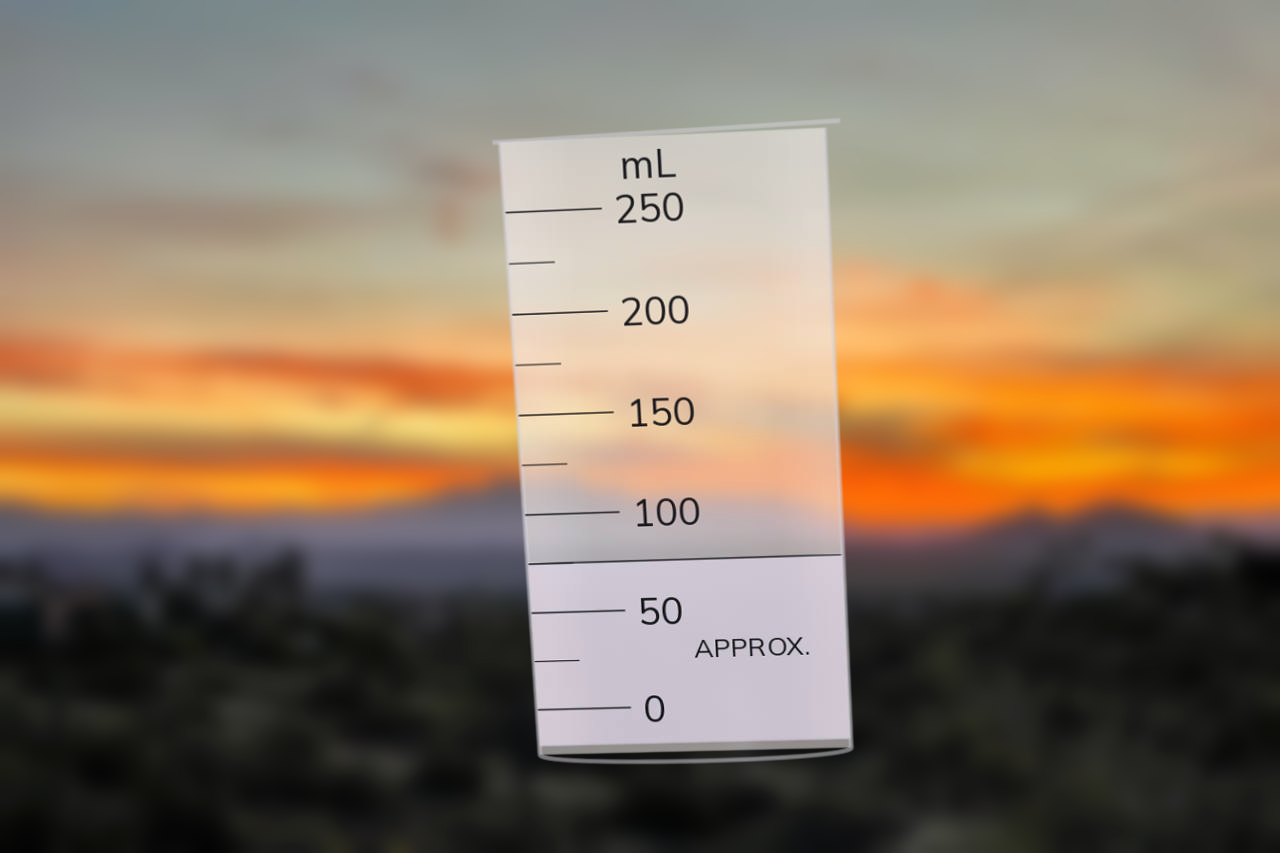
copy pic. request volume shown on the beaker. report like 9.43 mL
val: 75 mL
